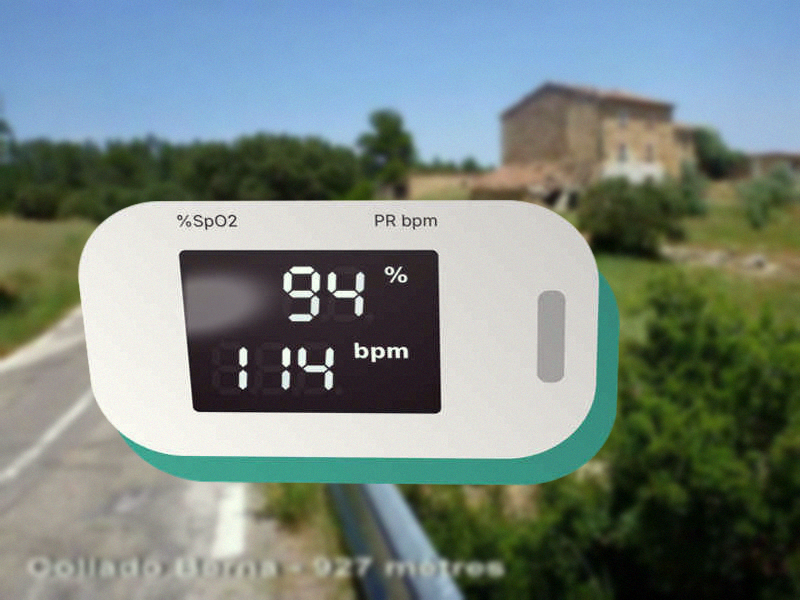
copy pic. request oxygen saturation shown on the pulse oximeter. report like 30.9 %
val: 94 %
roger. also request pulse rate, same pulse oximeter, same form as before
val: 114 bpm
